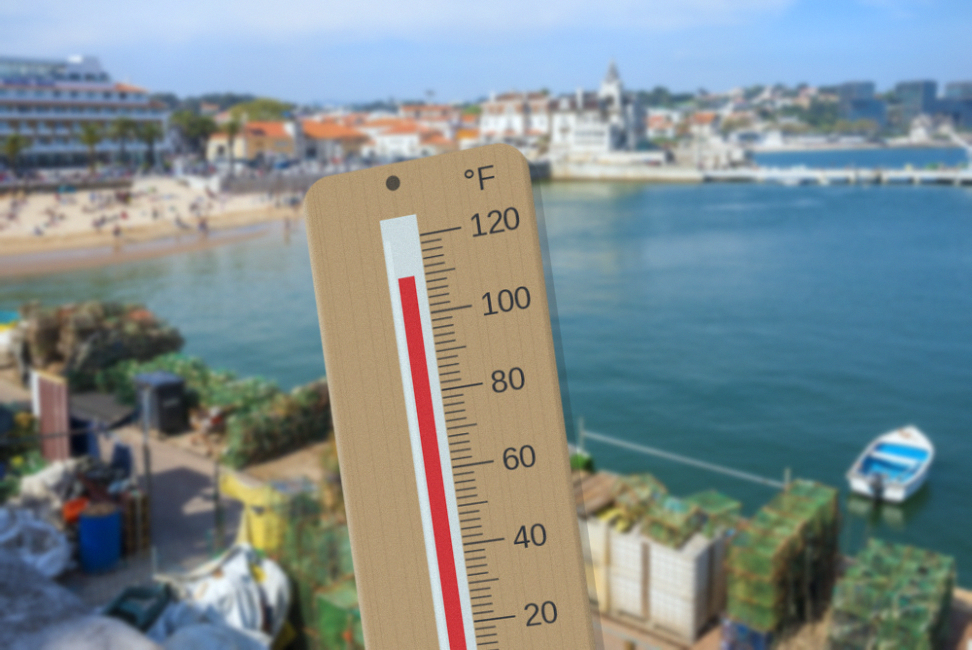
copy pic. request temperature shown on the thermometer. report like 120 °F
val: 110 °F
